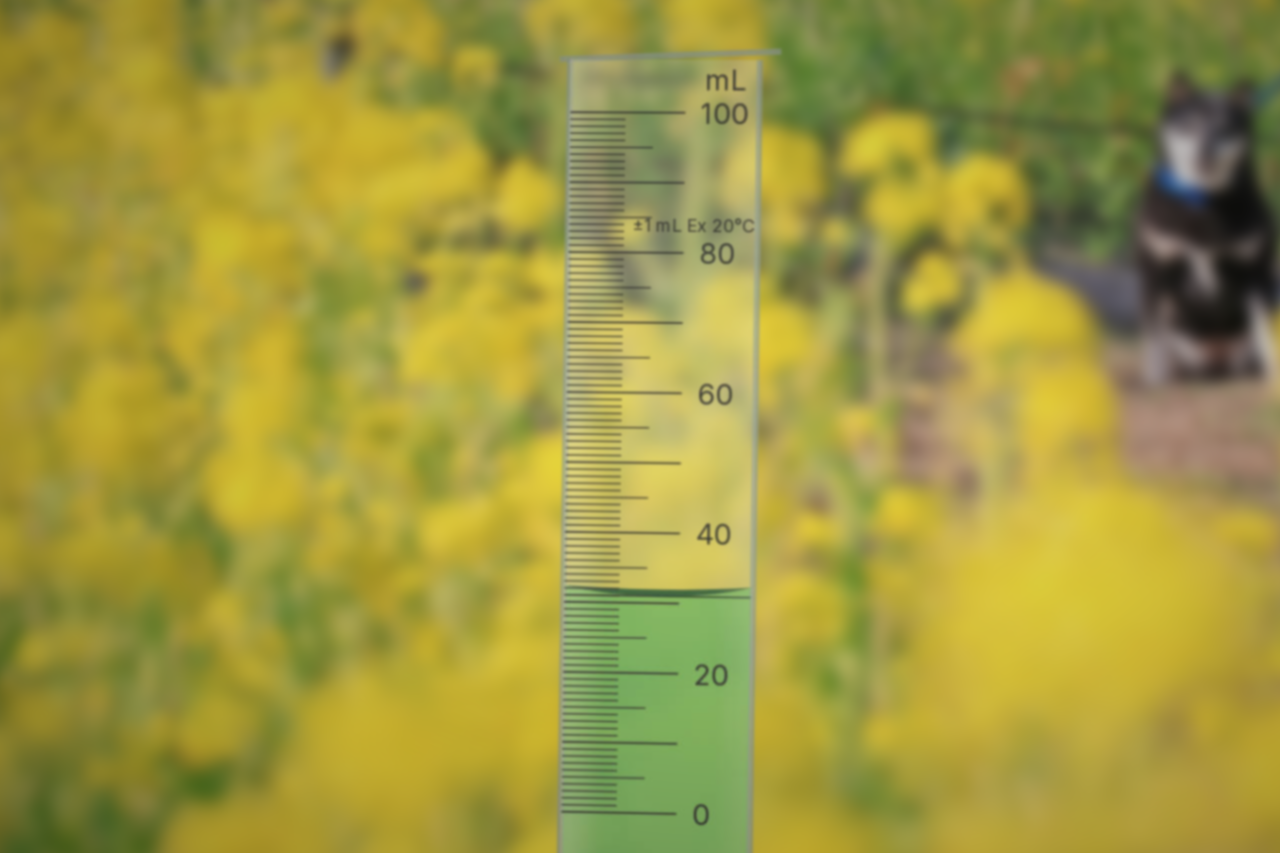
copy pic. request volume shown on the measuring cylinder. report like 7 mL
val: 31 mL
